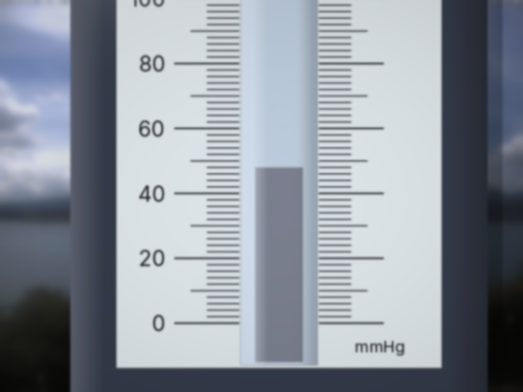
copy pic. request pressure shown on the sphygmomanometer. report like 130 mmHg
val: 48 mmHg
